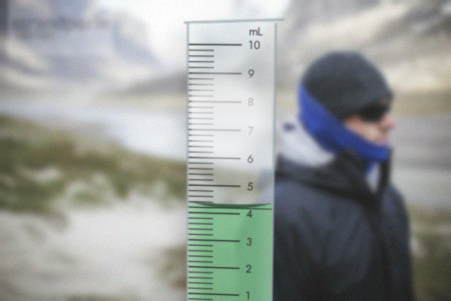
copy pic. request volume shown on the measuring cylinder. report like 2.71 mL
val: 4.2 mL
